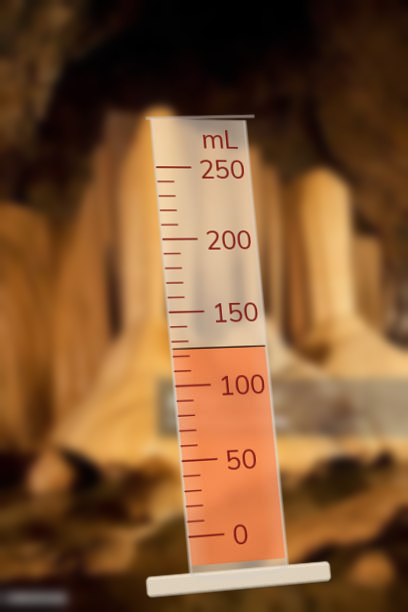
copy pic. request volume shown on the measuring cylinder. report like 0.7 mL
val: 125 mL
